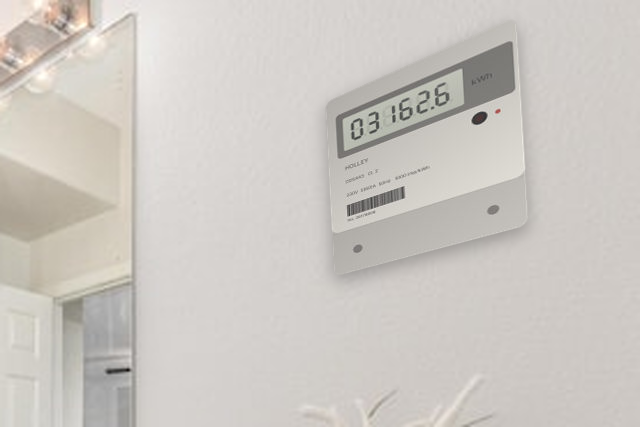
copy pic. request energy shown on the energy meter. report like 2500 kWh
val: 3162.6 kWh
